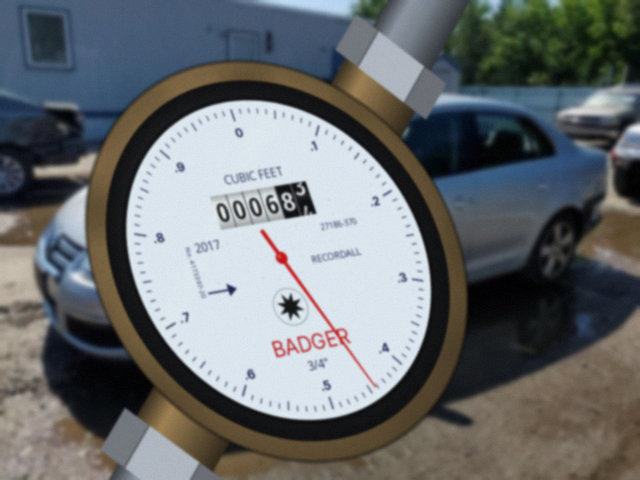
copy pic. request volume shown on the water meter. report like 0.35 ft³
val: 683.44 ft³
